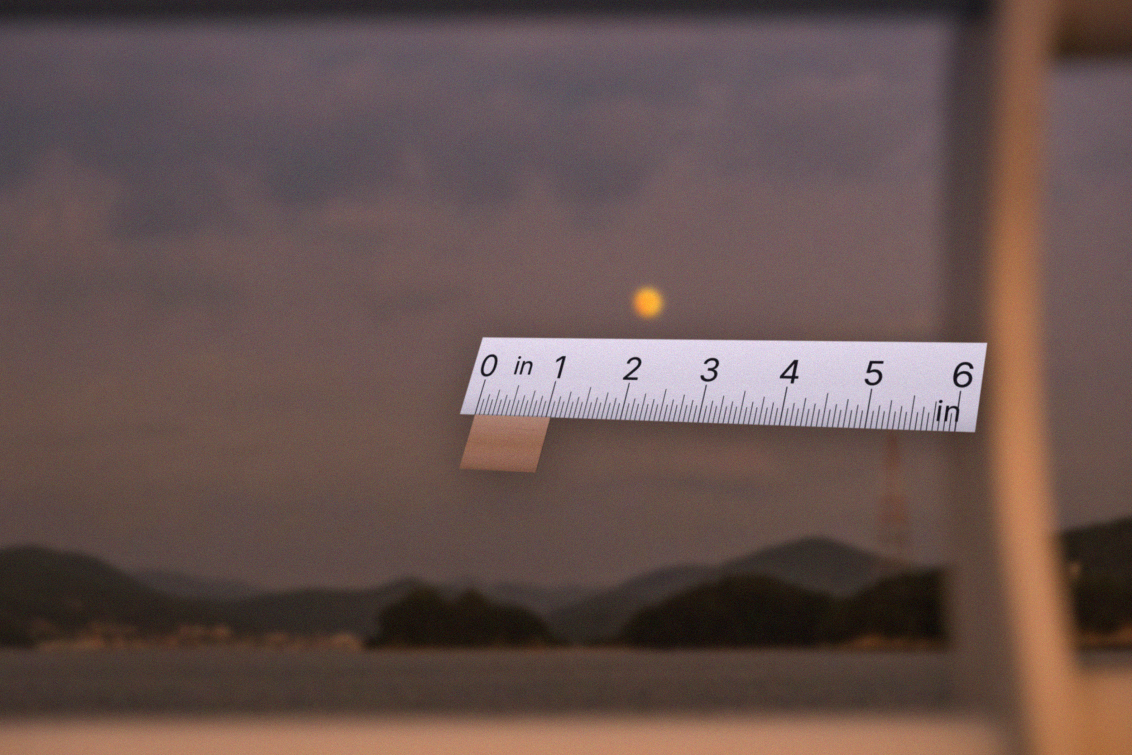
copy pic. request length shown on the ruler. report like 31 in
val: 1.0625 in
